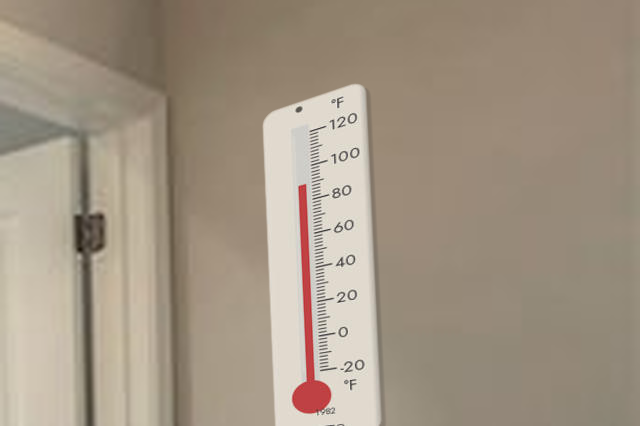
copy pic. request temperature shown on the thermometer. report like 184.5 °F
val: 90 °F
